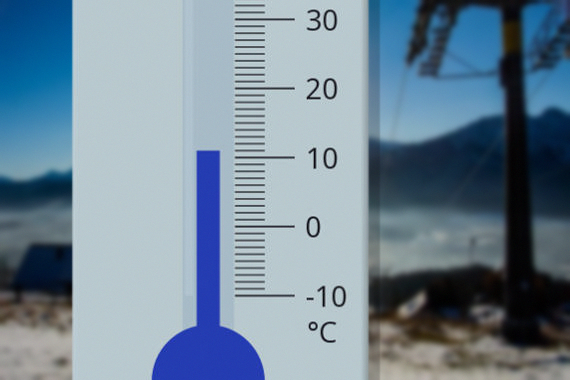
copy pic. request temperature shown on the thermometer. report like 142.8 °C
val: 11 °C
